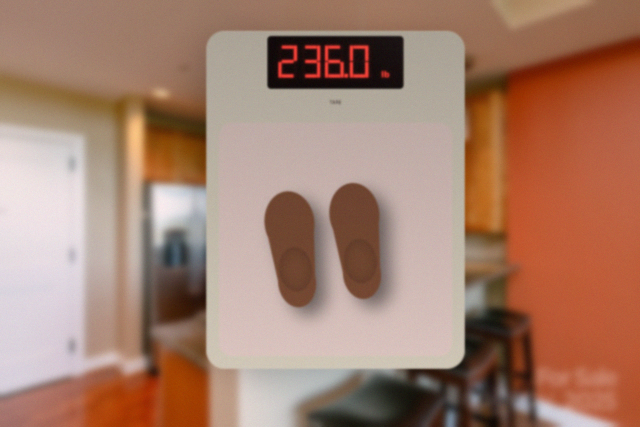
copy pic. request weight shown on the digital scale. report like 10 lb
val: 236.0 lb
